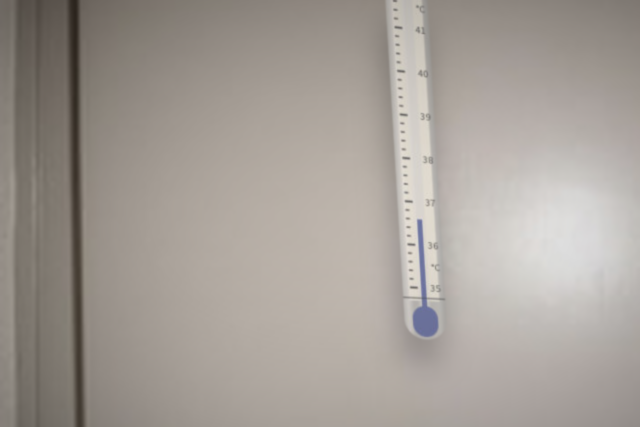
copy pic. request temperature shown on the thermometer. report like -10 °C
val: 36.6 °C
